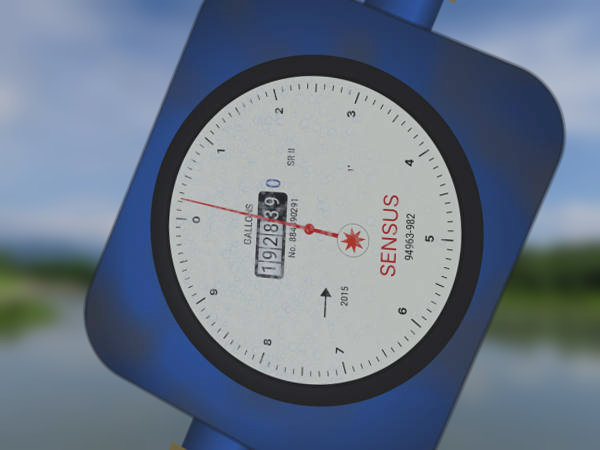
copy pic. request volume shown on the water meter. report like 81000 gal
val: 1928390.2 gal
